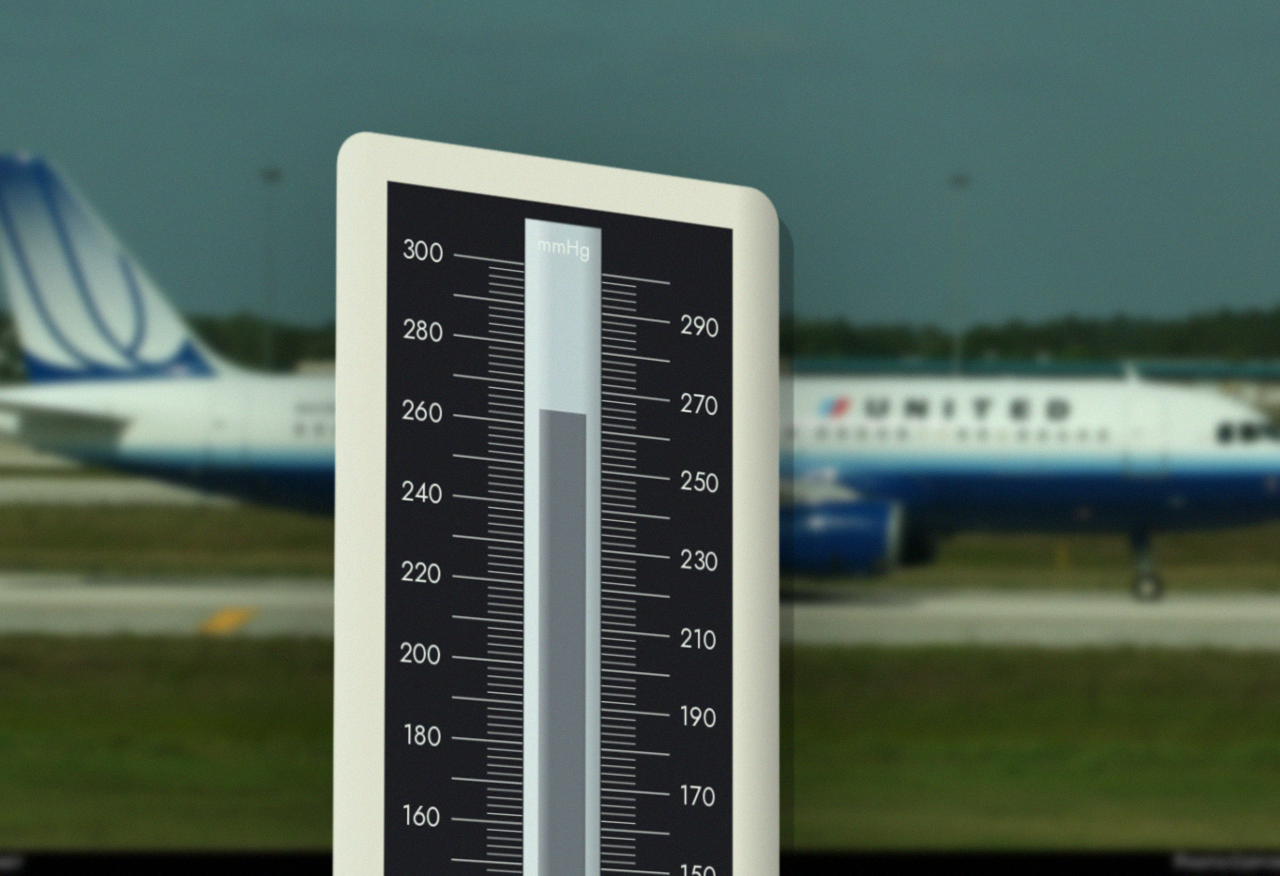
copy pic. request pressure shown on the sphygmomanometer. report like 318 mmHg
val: 264 mmHg
